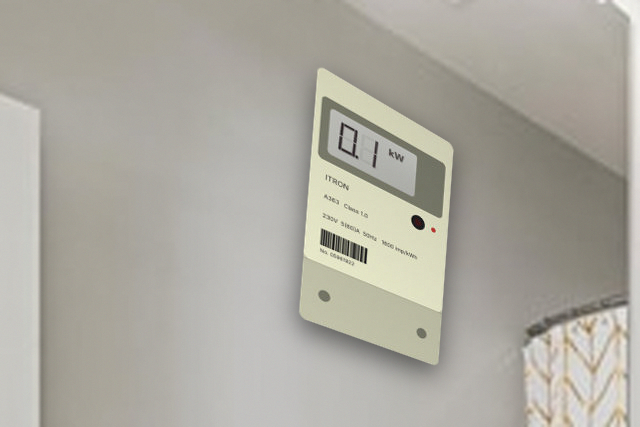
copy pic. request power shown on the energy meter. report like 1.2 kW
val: 0.1 kW
